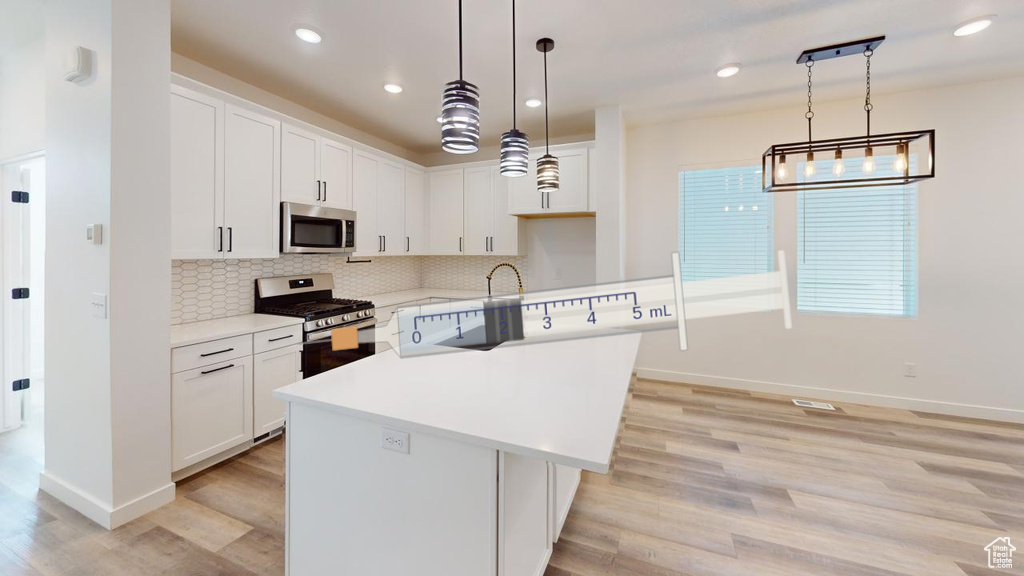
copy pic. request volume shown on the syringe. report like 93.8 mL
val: 1.6 mL
